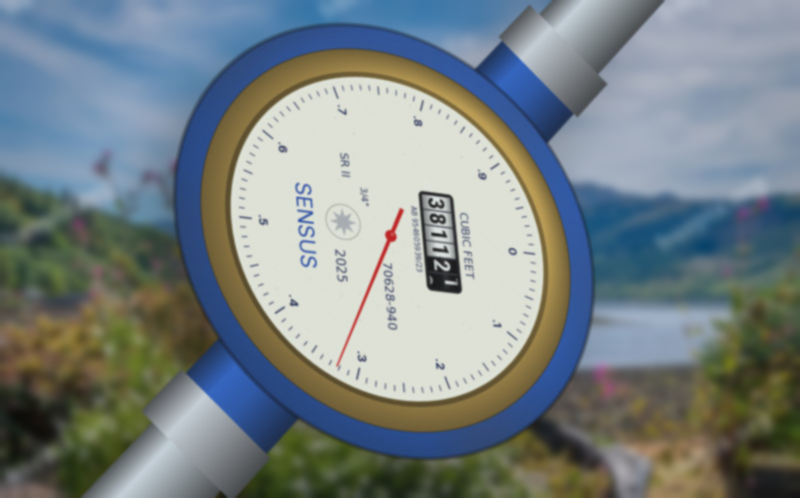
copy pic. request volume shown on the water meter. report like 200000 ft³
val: 381121.32 ft³
